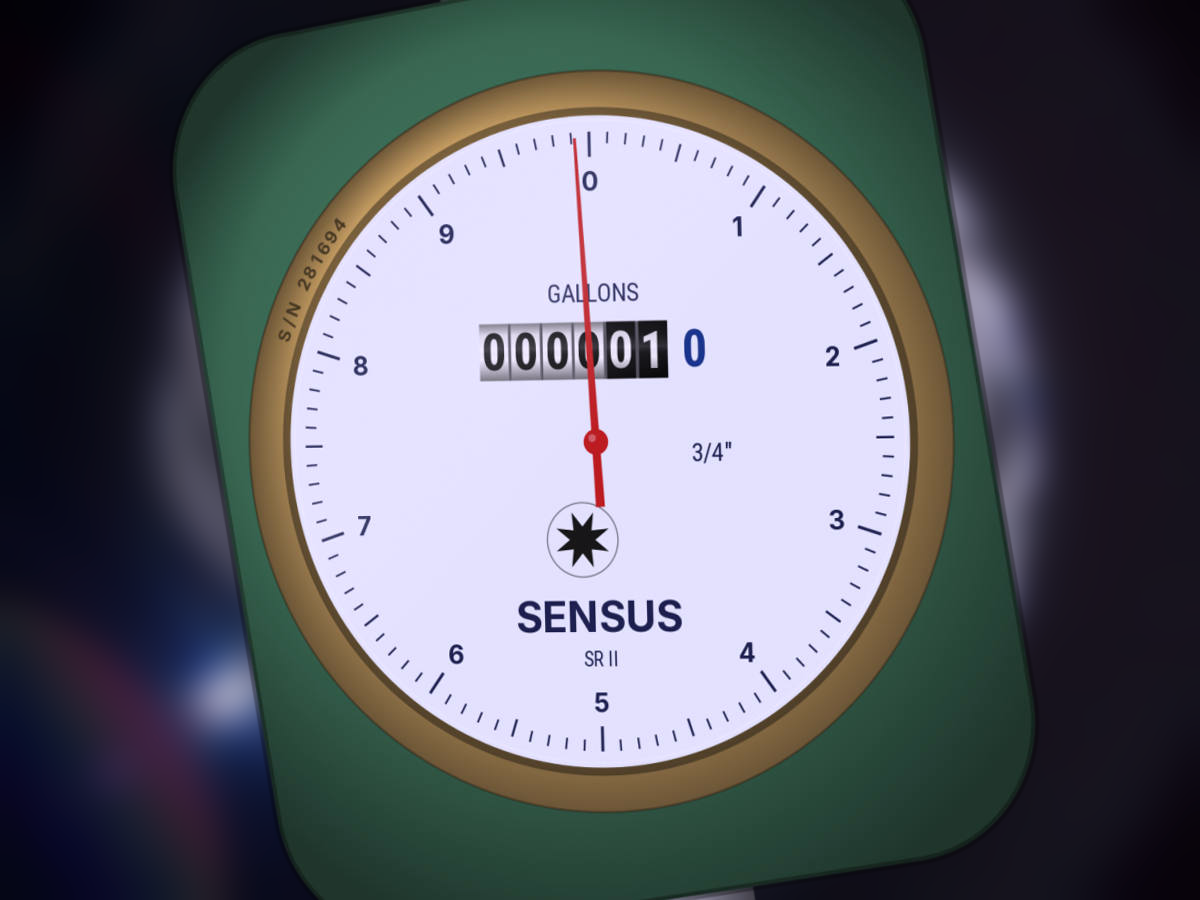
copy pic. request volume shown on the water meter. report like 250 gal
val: 9.9 gal
